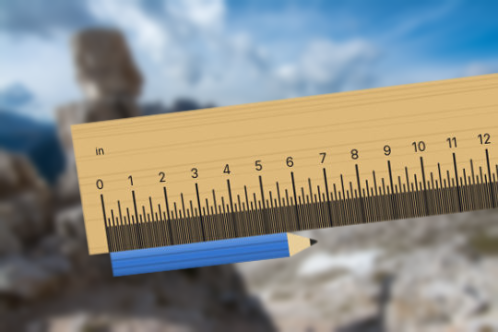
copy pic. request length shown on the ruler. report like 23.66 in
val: 6.5 in
